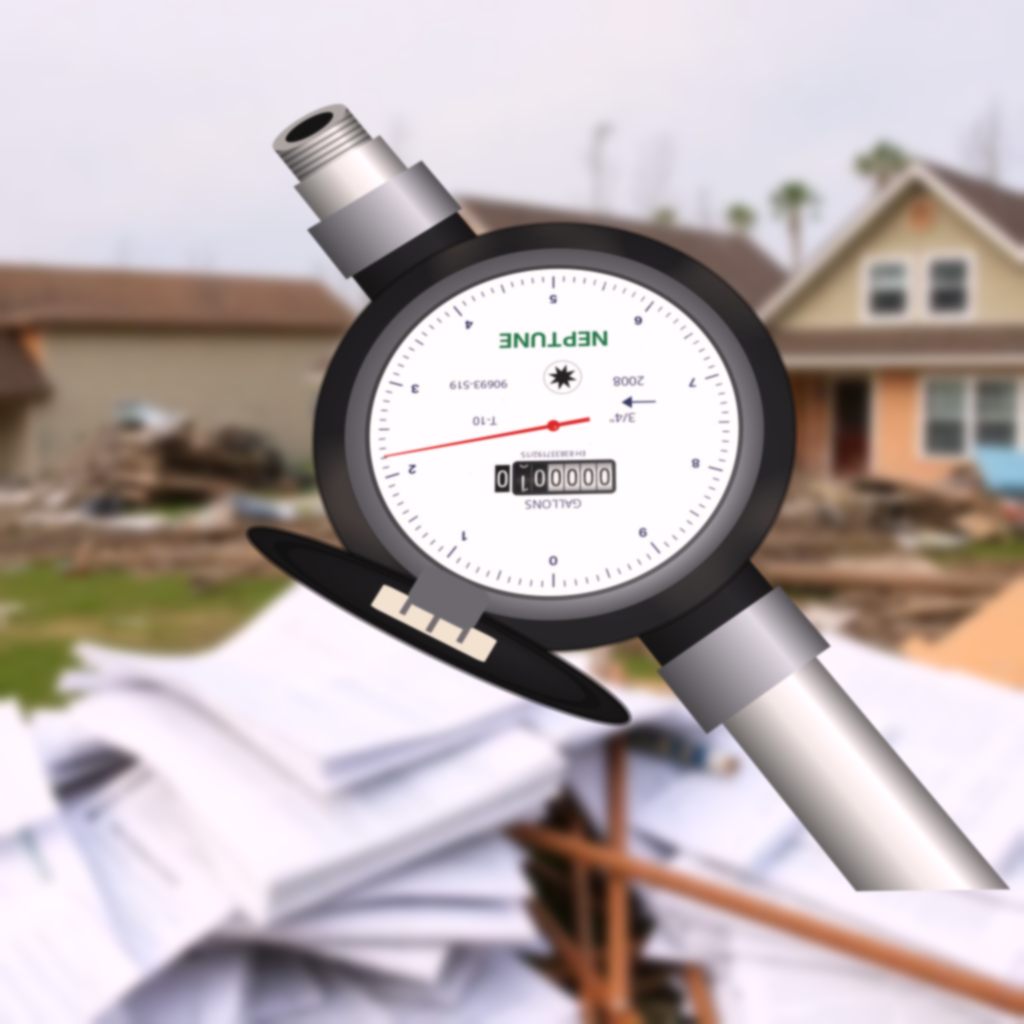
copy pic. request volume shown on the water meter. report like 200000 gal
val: 12.2 gal
